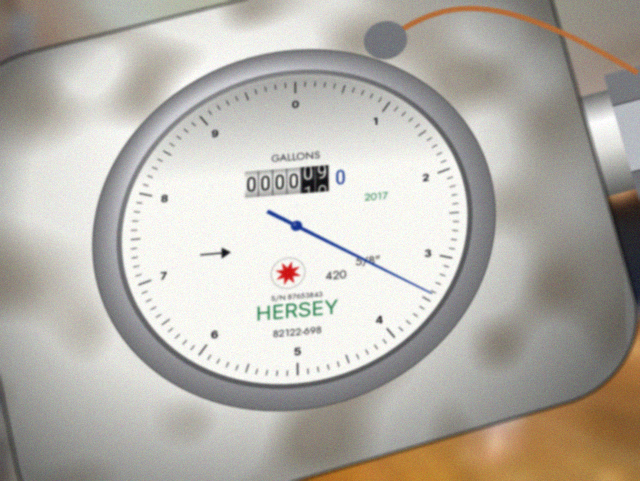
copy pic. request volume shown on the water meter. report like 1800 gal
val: 93.4 gal
